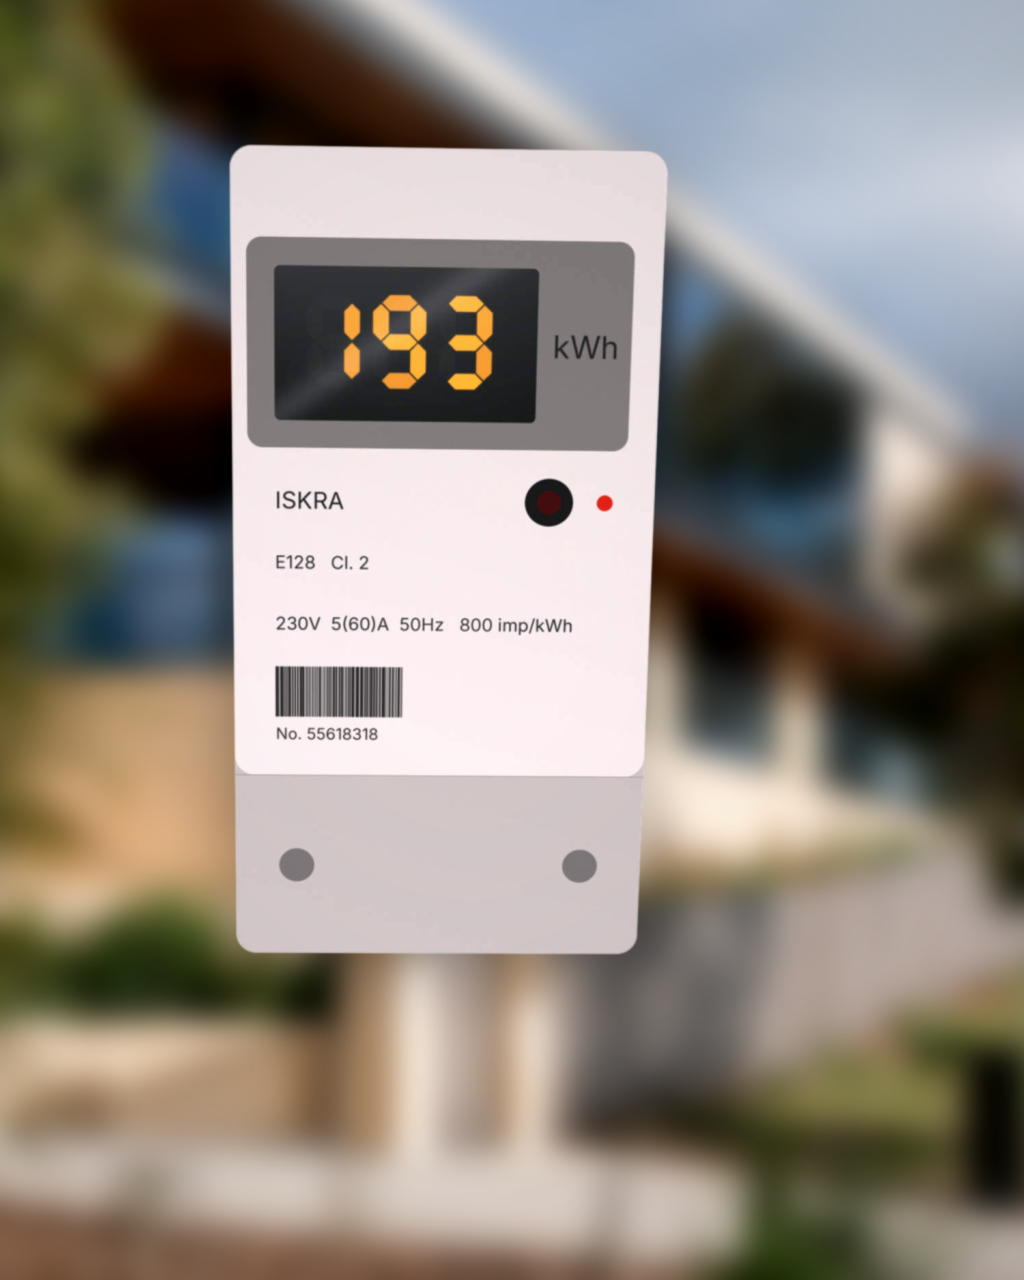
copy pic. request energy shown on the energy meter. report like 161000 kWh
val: 193 kWh
